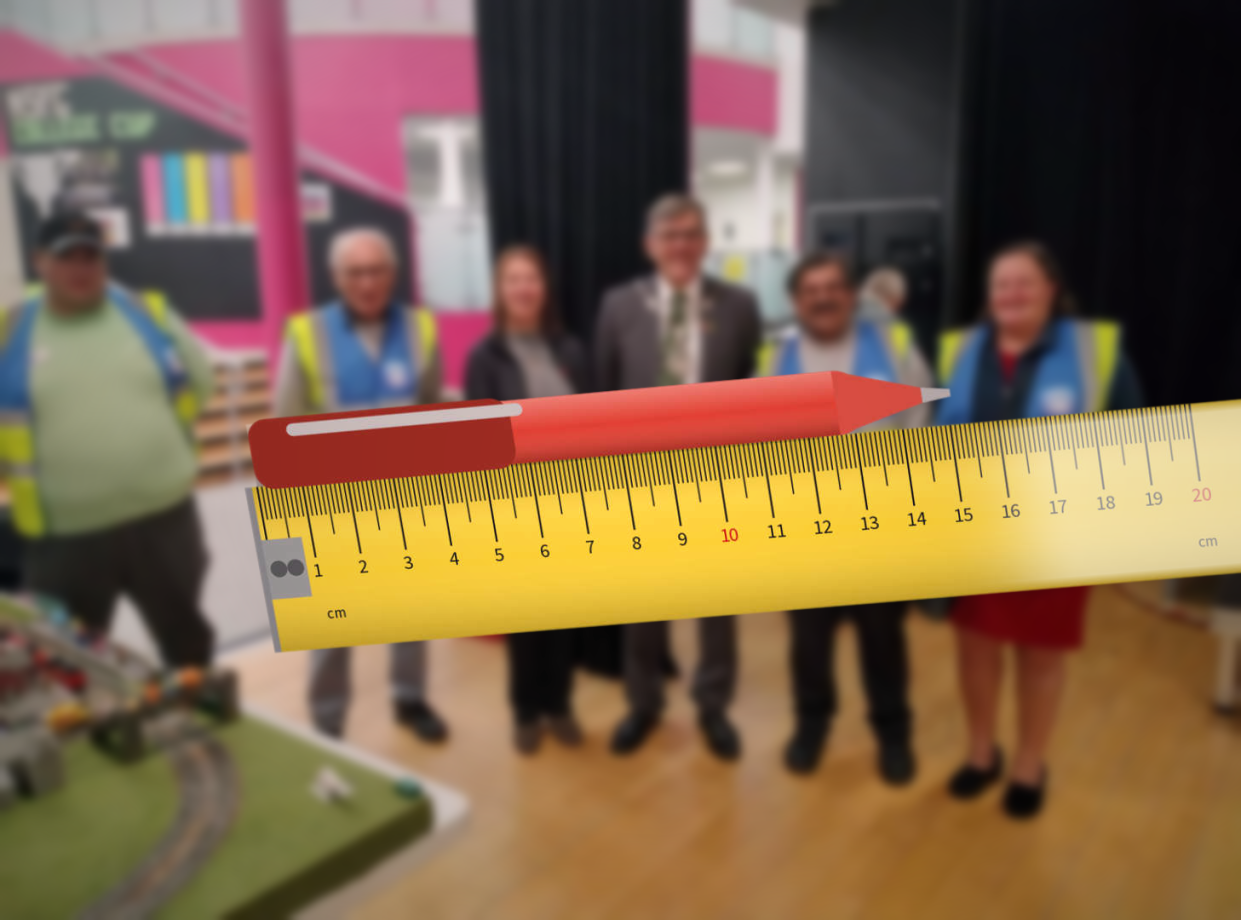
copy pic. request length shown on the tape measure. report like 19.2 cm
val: 15.1 cm
